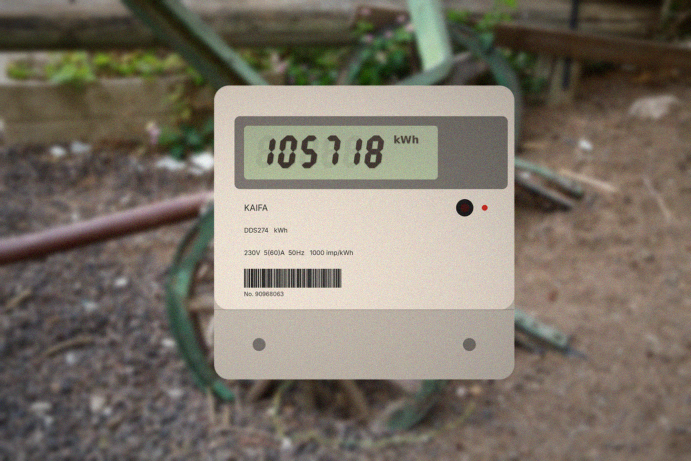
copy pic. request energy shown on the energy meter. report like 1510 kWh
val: 105718 kWh
